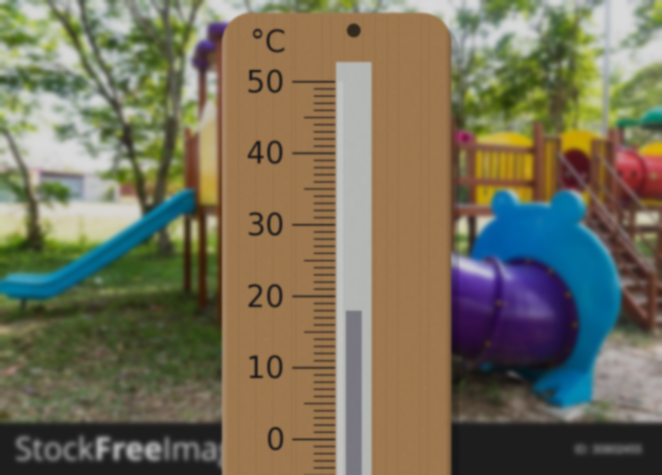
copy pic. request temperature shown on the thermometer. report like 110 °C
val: 18 °C
